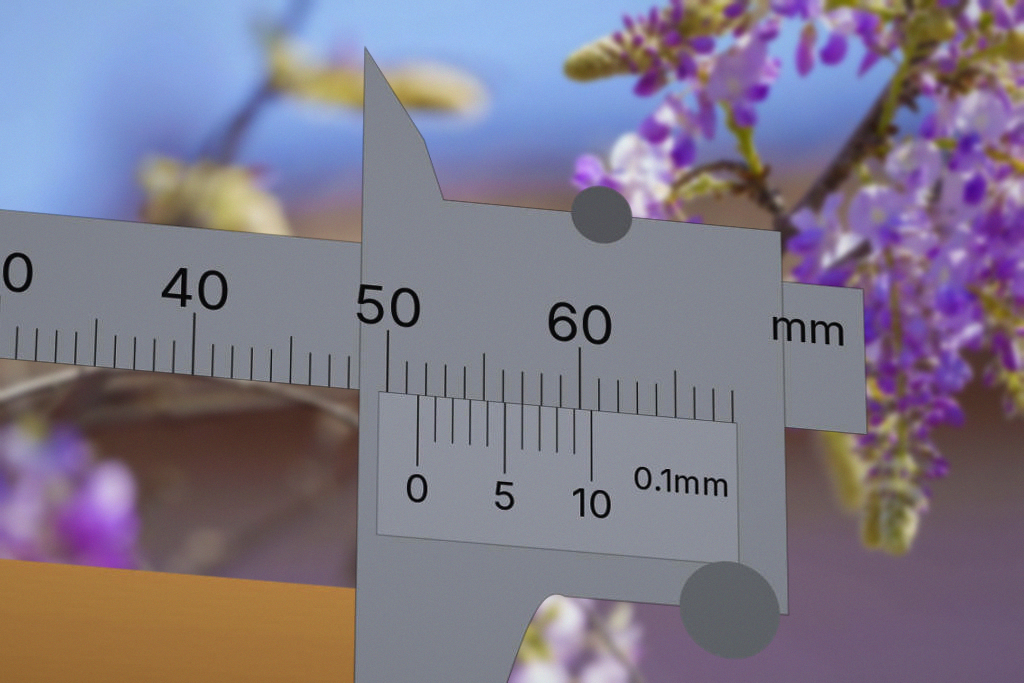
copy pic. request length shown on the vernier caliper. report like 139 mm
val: 51.6 mm
